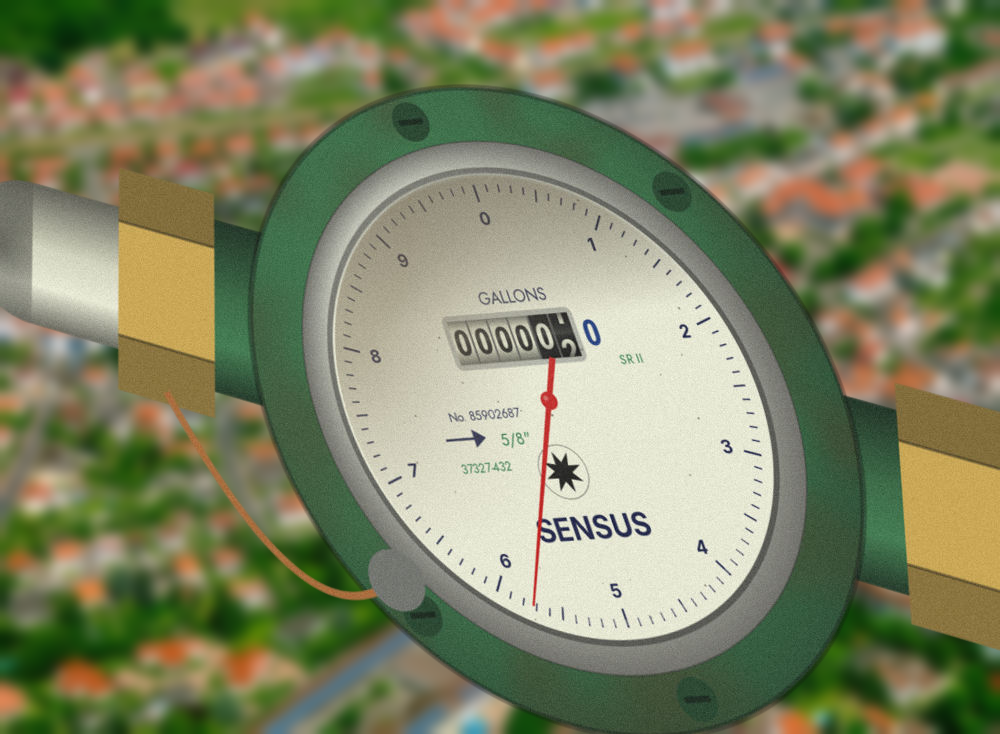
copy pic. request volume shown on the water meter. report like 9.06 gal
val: 15.7 gal
